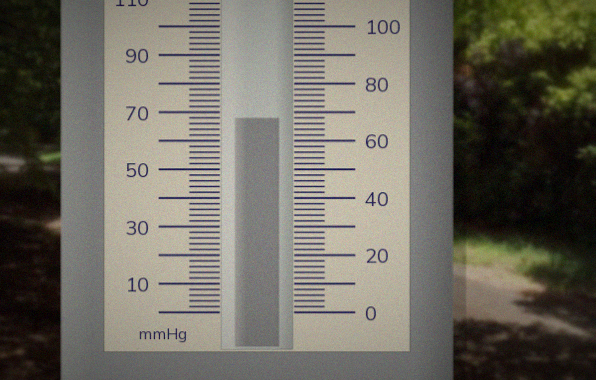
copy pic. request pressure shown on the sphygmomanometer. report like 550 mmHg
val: 68 mmHg
